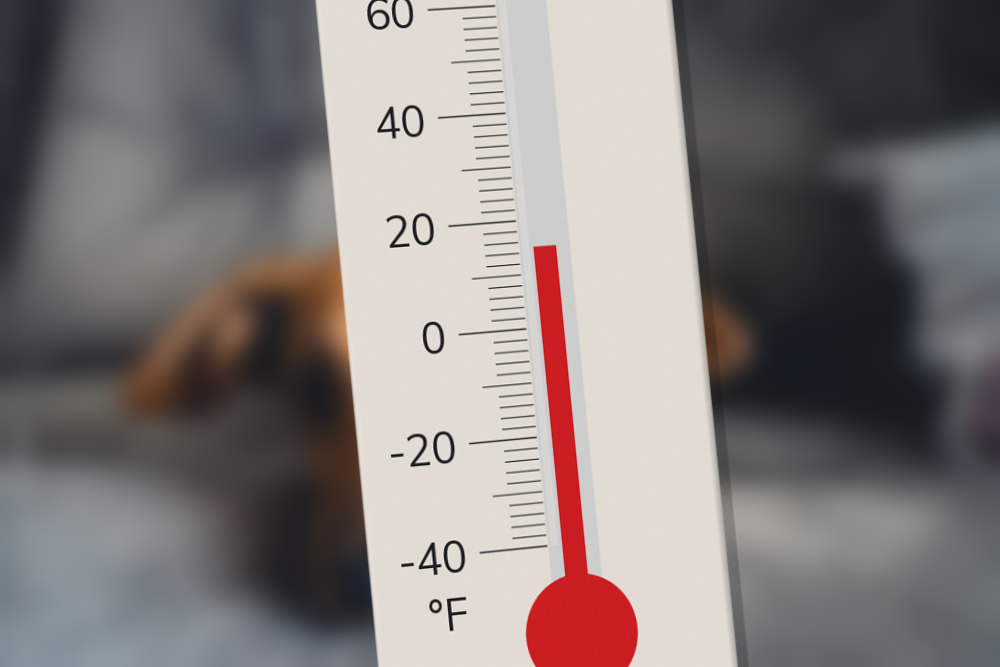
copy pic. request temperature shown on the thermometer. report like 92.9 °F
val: 15 °F
